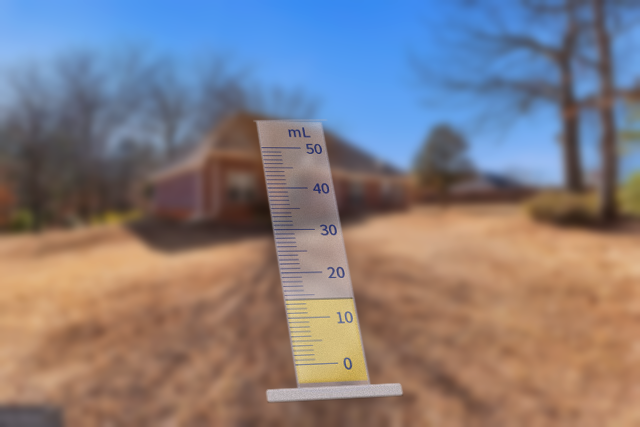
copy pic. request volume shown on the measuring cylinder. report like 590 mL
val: 14 mL
